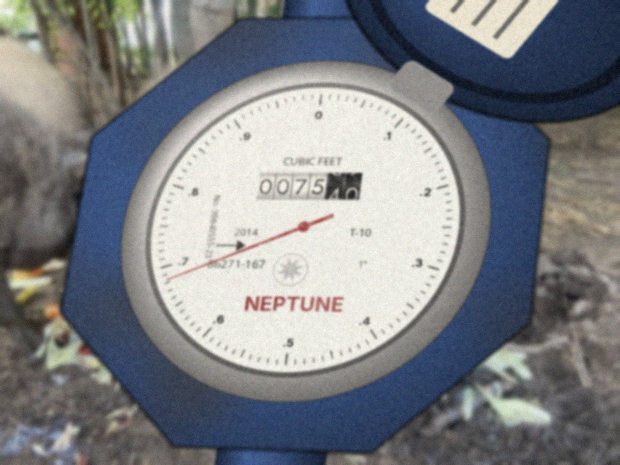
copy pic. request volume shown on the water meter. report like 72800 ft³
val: 7539.68 ft³
